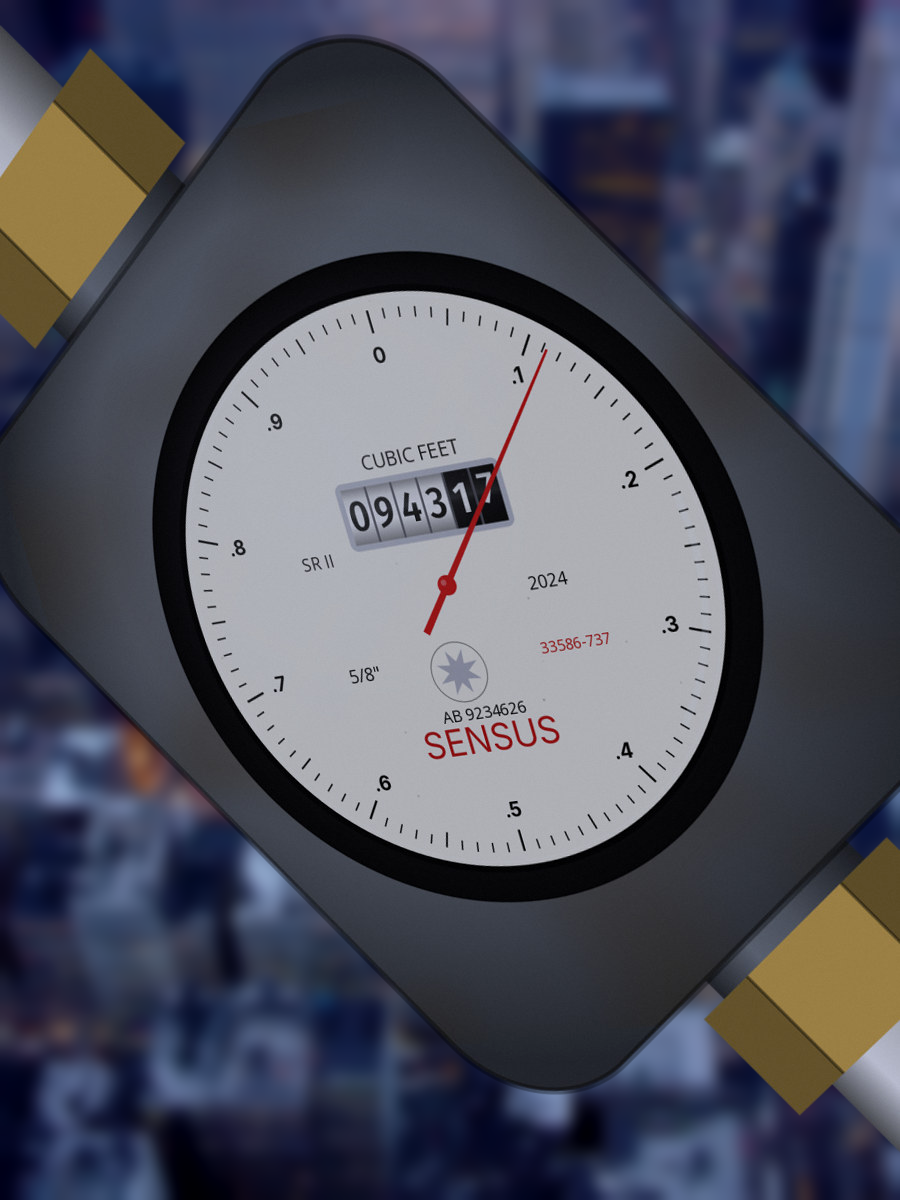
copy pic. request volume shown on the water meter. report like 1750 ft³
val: 94317.11 ft³
